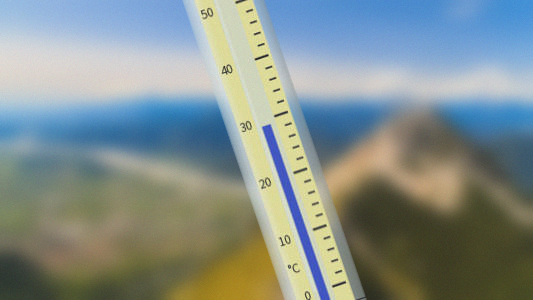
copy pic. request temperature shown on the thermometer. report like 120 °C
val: 29 °C
